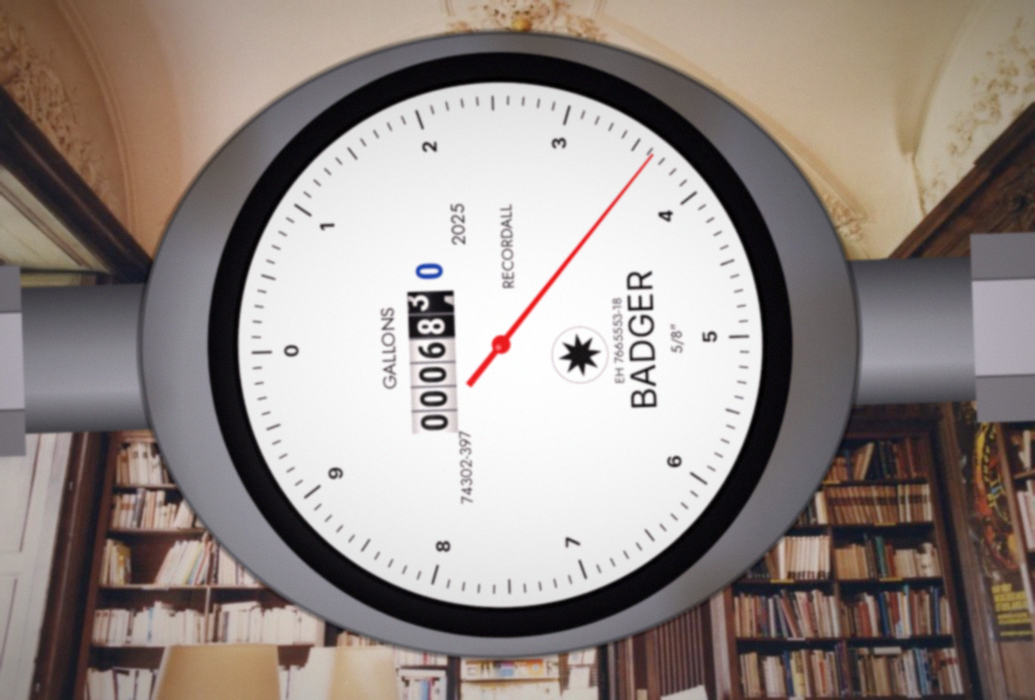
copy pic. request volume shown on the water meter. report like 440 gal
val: 6833.6 gal
